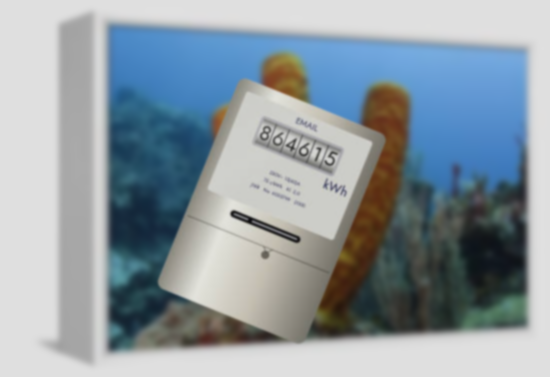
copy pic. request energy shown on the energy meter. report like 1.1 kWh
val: 864615 kWh
